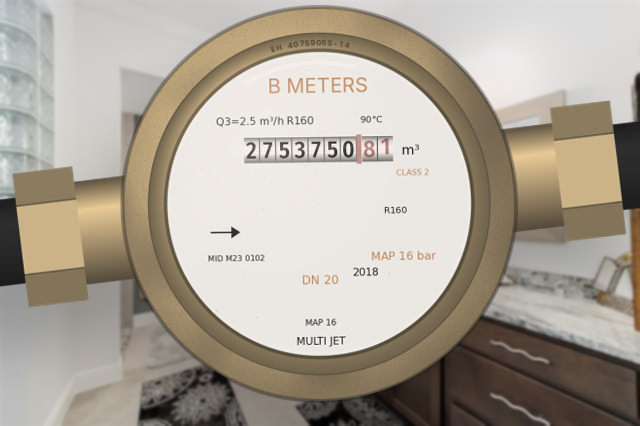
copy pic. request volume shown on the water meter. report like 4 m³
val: 2753750.81 m³
